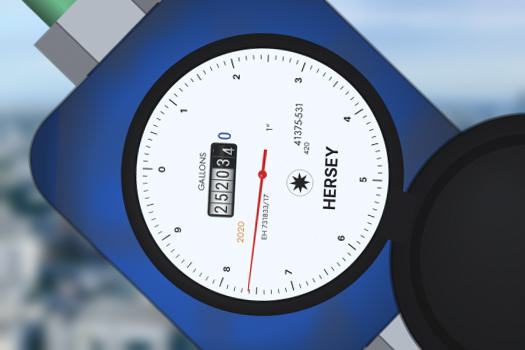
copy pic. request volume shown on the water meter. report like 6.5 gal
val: 2520337.6 gal
